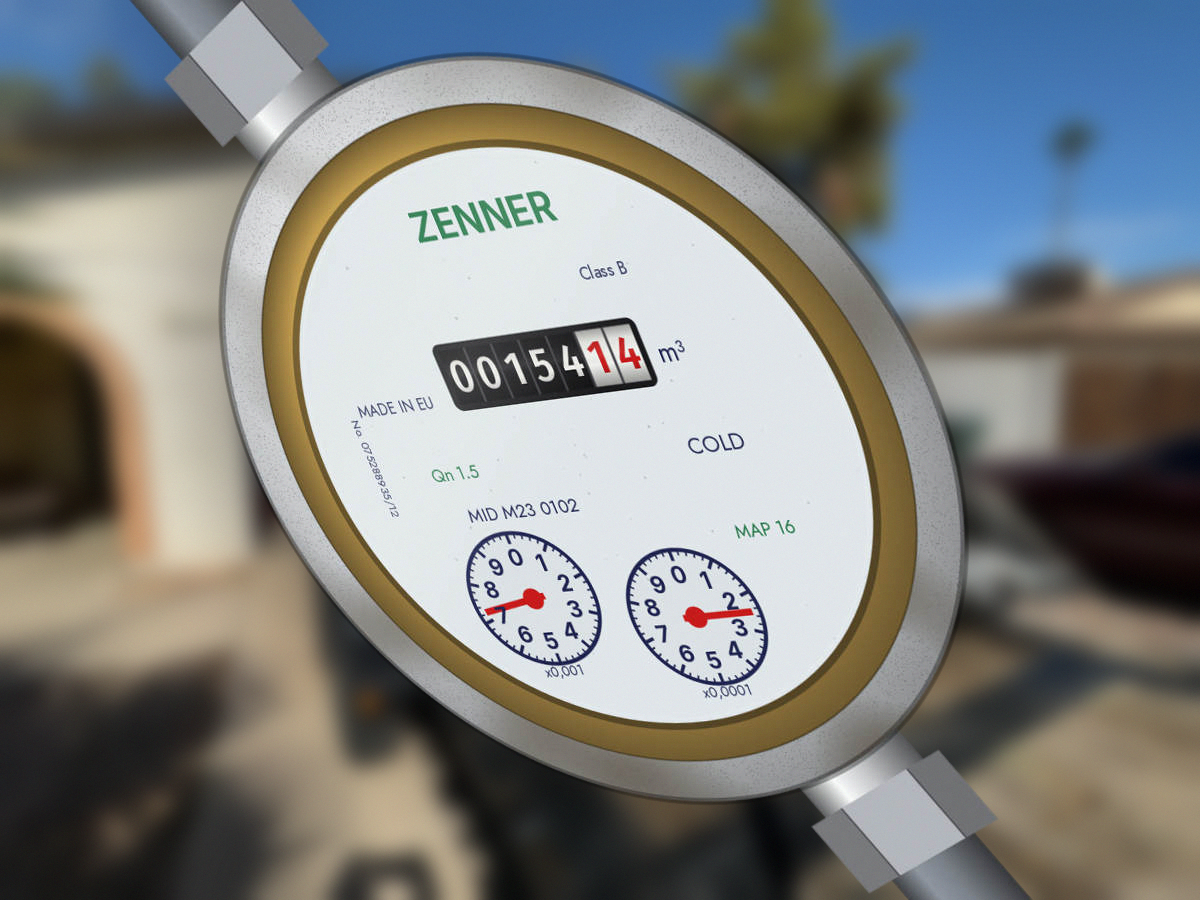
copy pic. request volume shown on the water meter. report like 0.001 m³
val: 154.1472 m³
